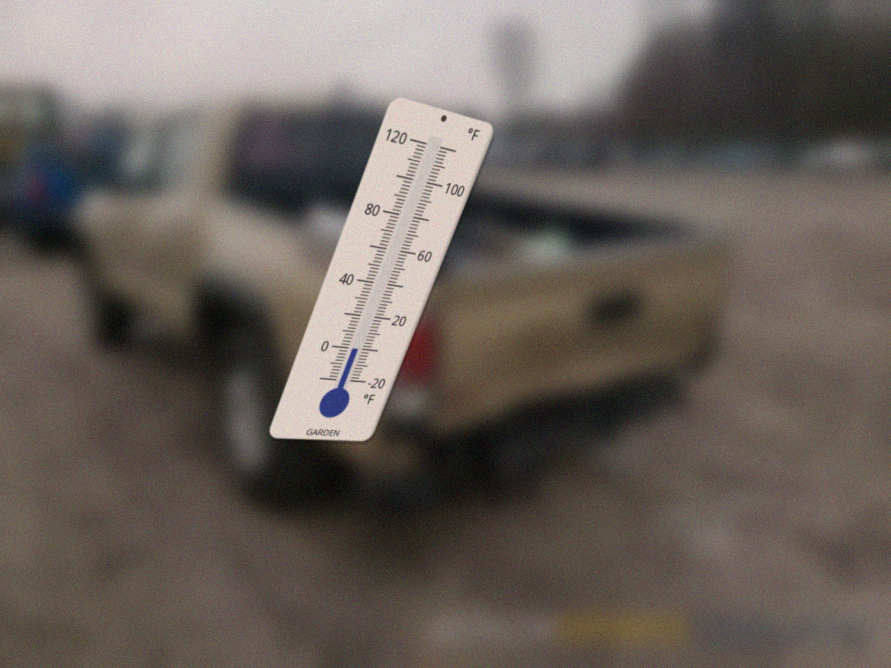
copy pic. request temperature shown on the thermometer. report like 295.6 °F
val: 0 °F
